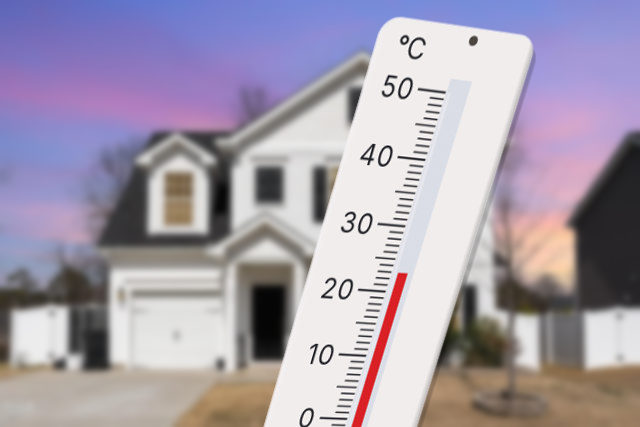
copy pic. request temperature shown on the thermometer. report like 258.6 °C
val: 23 °C
